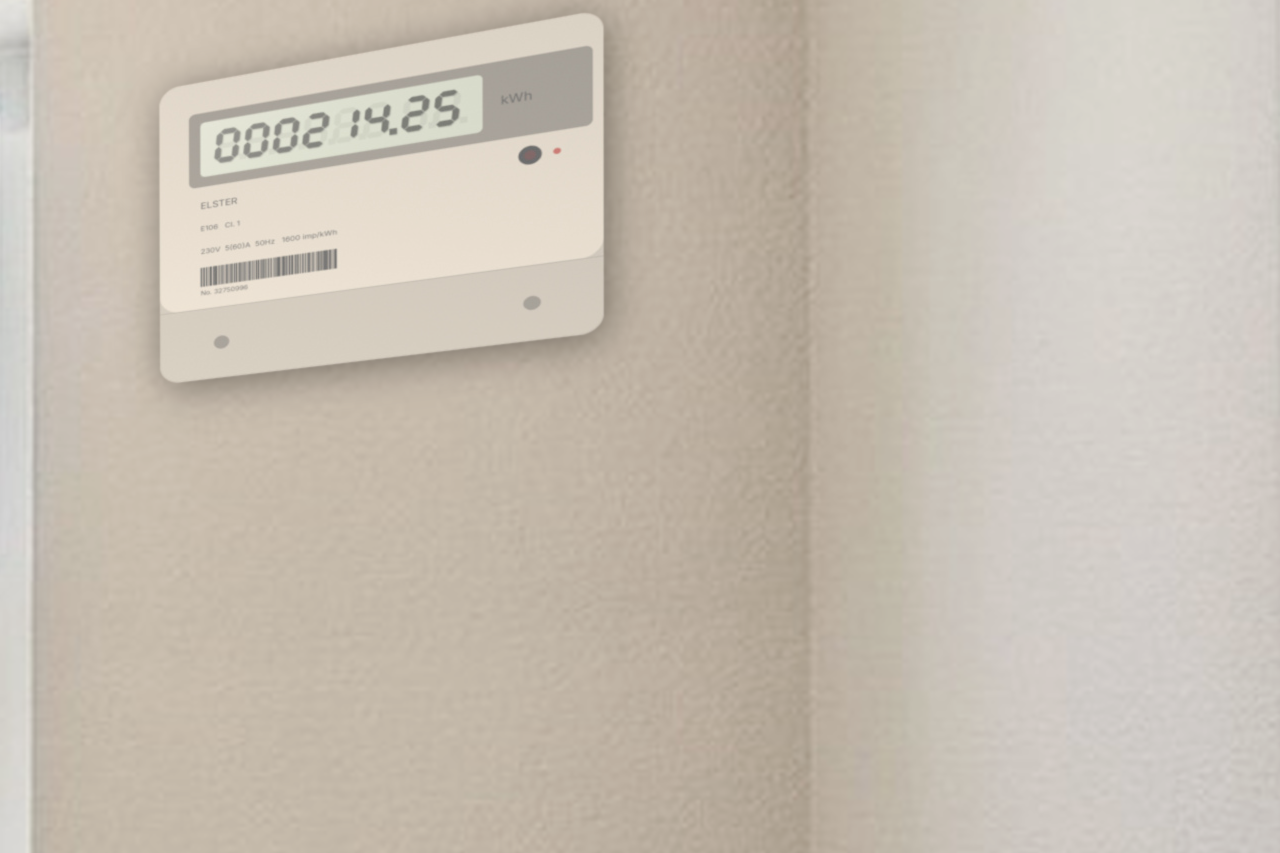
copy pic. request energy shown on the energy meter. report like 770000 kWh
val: 214.25 kWh
